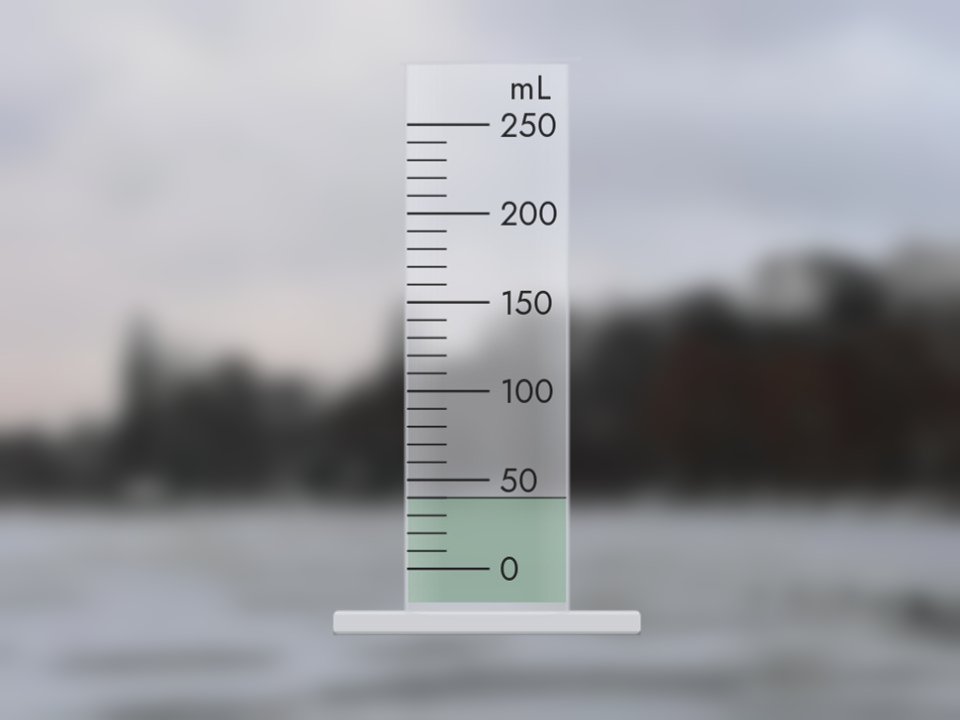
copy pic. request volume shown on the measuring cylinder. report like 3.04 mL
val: 40 mL
